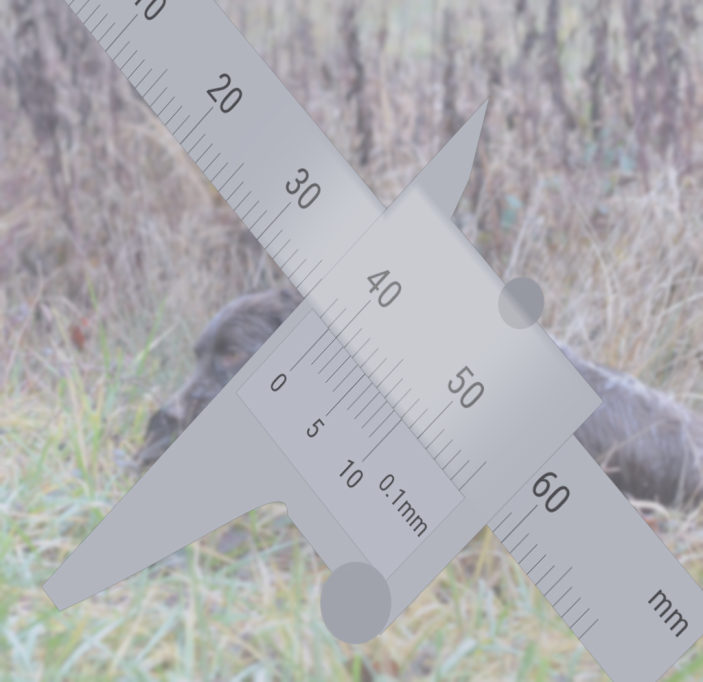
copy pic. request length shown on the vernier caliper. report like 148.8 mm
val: 39.1 mm
